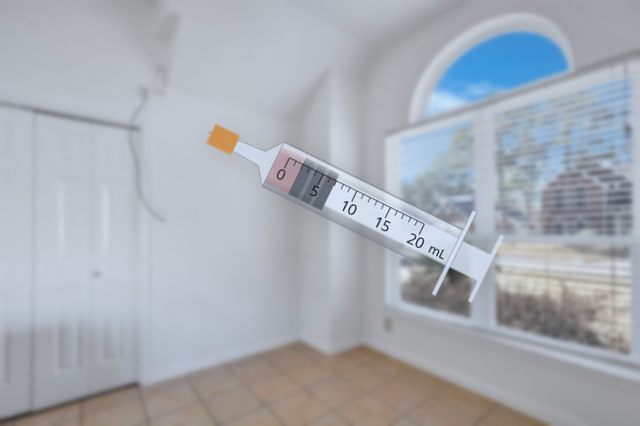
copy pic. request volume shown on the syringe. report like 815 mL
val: 2 mL
